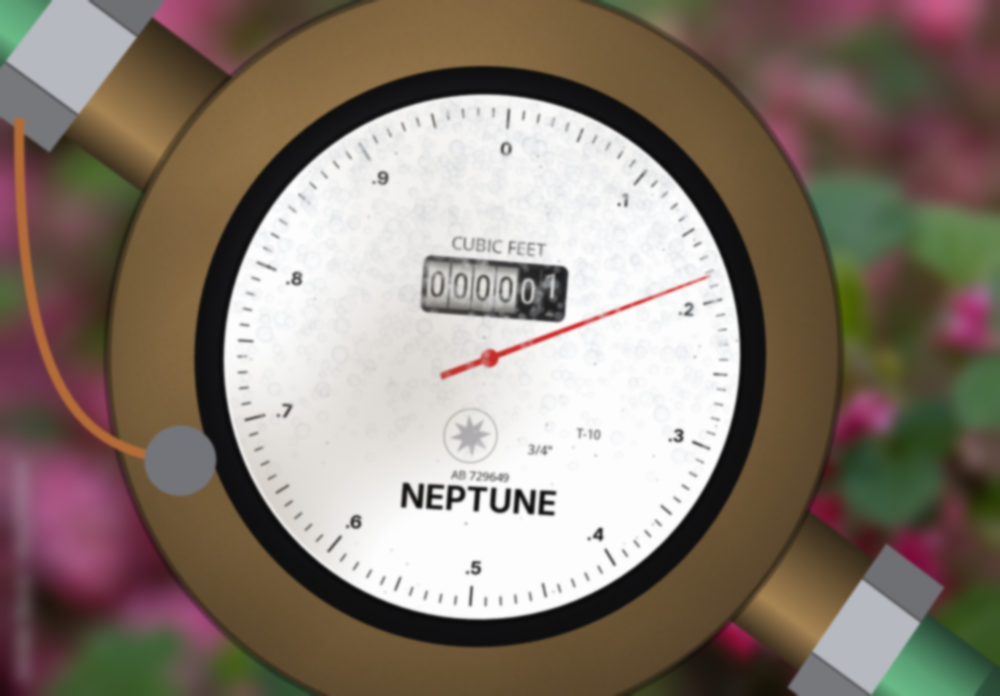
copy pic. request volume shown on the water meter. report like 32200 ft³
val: 1.18 ft³
